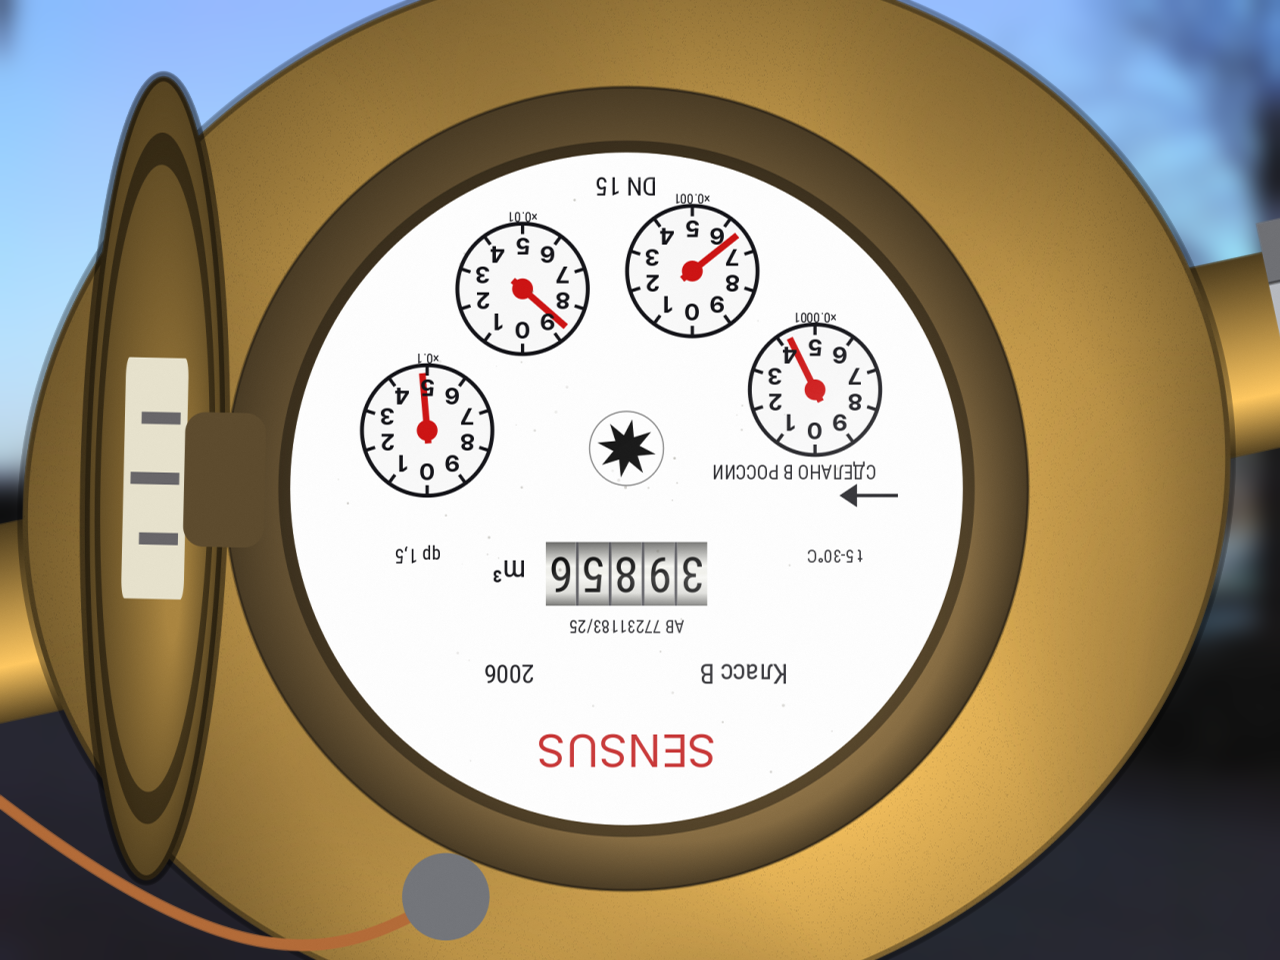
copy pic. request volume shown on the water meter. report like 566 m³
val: 39856.4864 m³
